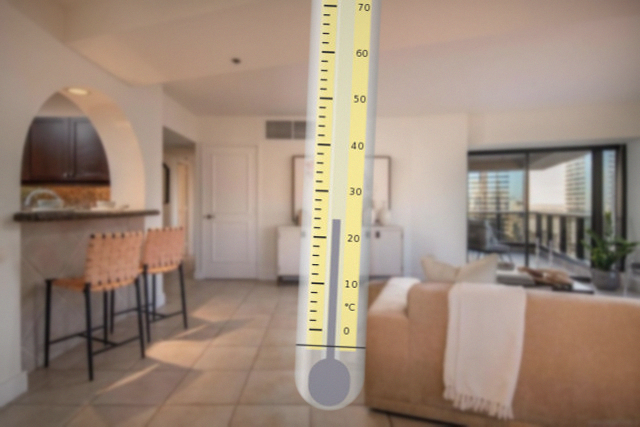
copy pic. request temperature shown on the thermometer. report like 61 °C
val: 24 °C
